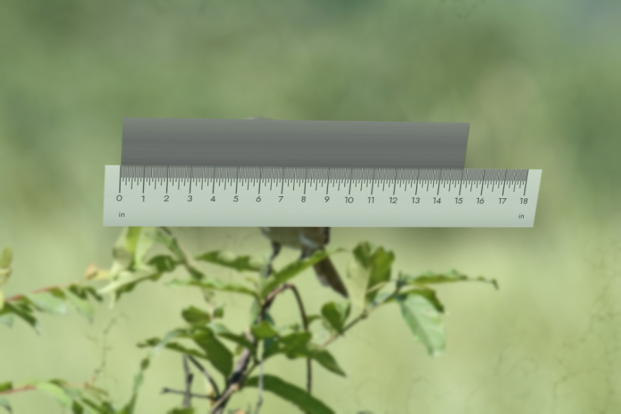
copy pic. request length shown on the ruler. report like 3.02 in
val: 15 in
